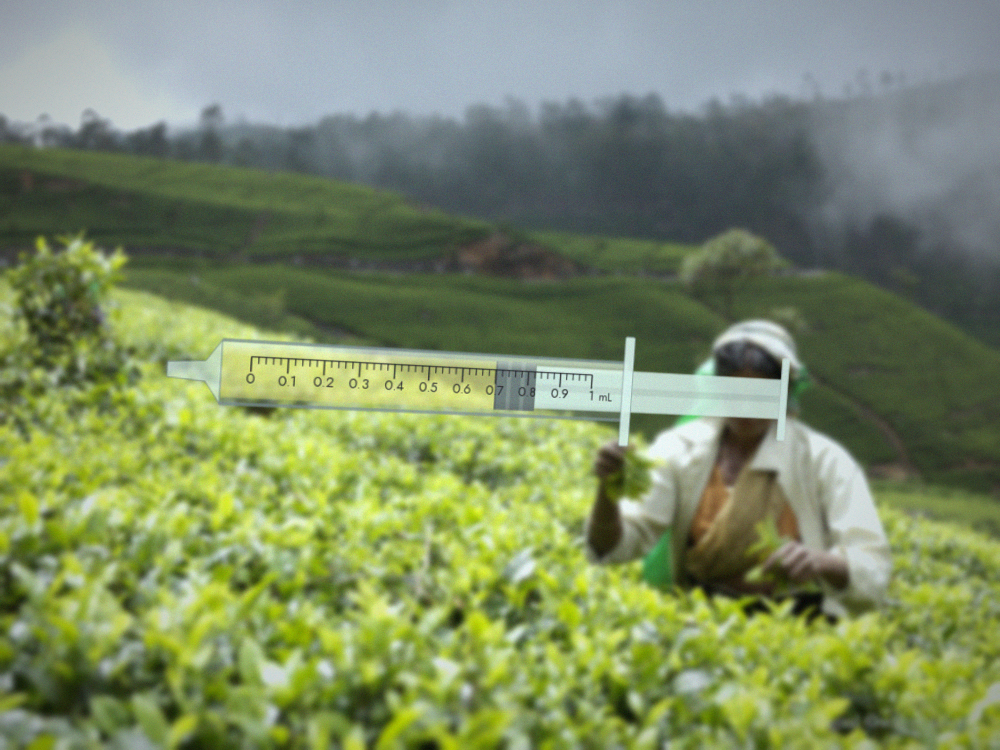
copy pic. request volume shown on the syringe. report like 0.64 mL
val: 0.7 mL
